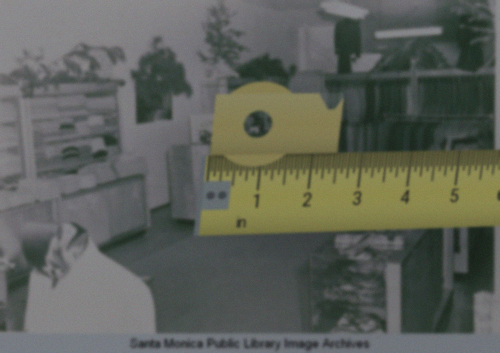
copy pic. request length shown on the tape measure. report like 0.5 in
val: 2.5 in
